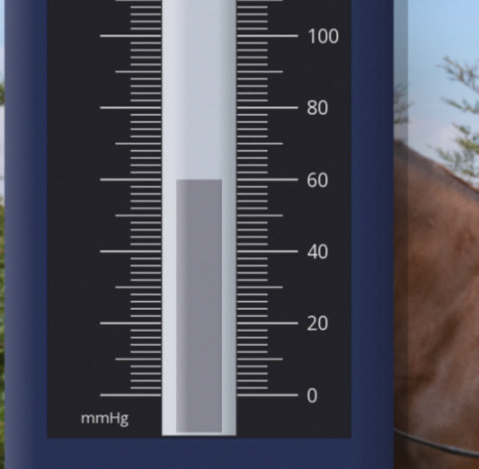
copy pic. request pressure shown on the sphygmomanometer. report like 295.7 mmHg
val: 60 mmHg
